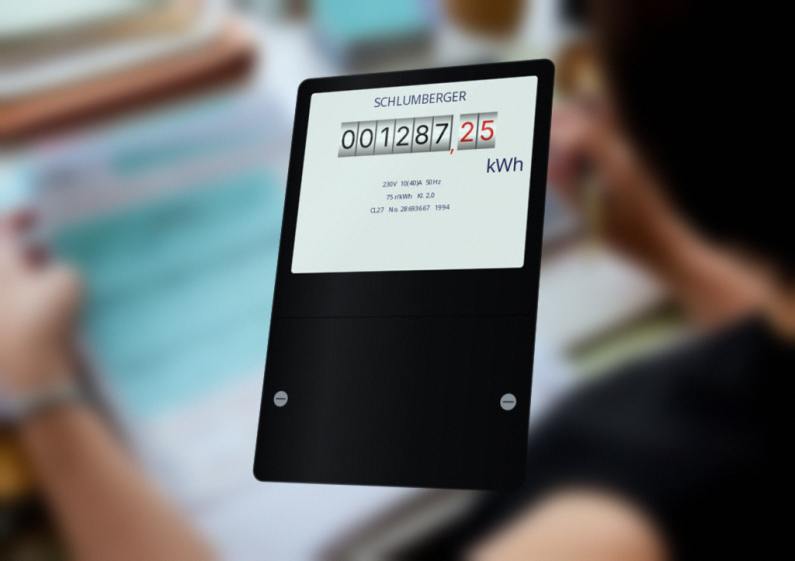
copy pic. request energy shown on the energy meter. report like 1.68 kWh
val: 1287.25 kWh
